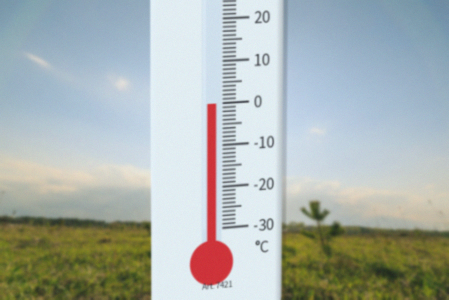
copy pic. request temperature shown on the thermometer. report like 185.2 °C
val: 0 °C
